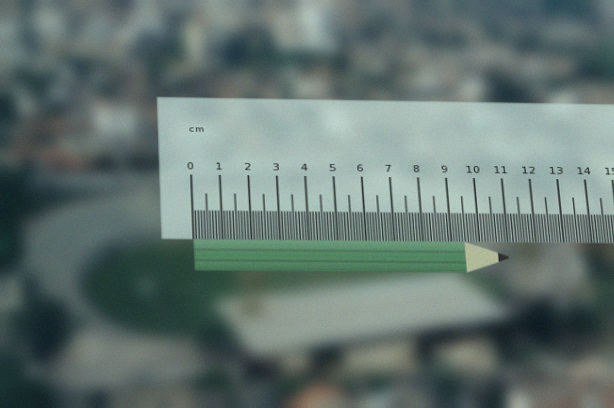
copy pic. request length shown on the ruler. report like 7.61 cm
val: 11 cm
